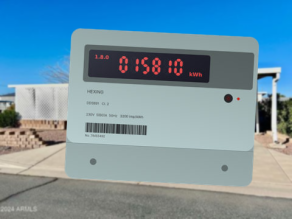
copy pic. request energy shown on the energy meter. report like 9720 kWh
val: 15810 kWh
